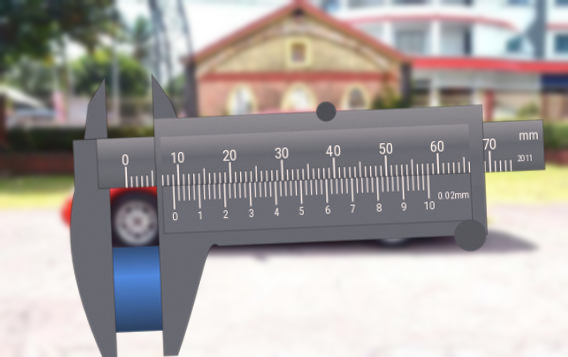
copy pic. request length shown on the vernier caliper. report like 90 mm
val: 9.0 mm
